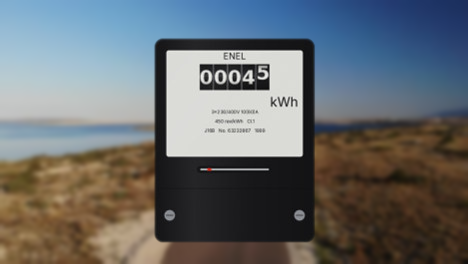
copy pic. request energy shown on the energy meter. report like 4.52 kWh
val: 45 kWh
